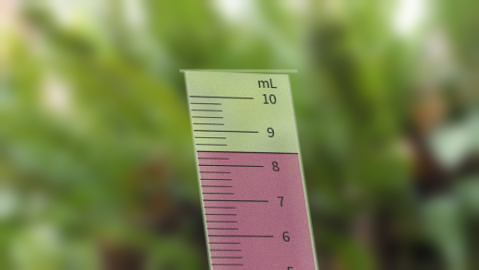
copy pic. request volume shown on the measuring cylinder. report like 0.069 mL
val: 8.4 mL
